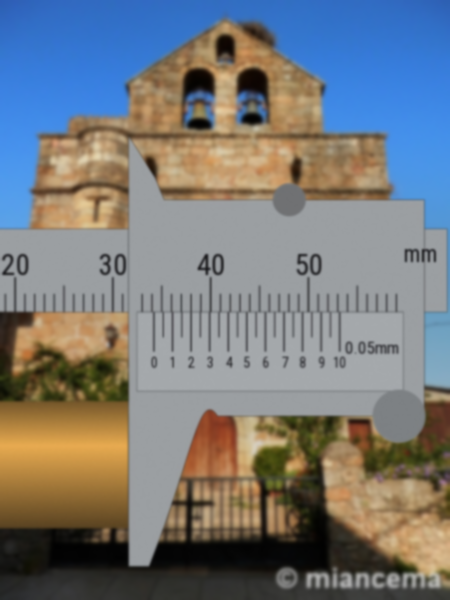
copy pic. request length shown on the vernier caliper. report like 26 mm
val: 34.2 mm
